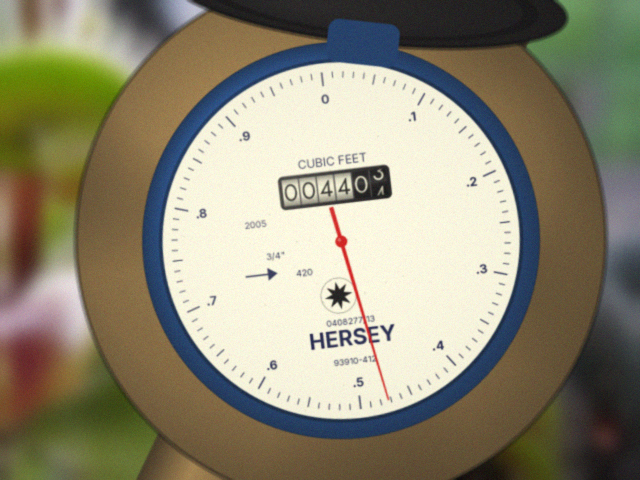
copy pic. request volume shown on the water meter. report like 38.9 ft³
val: 4403.47 ft³
